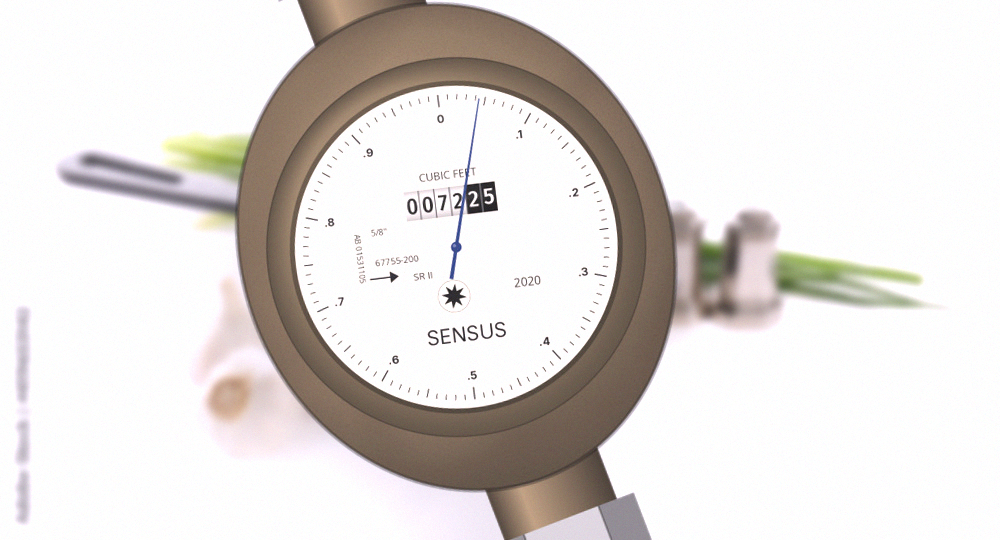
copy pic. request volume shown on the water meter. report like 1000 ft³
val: 7225.04 ft³
